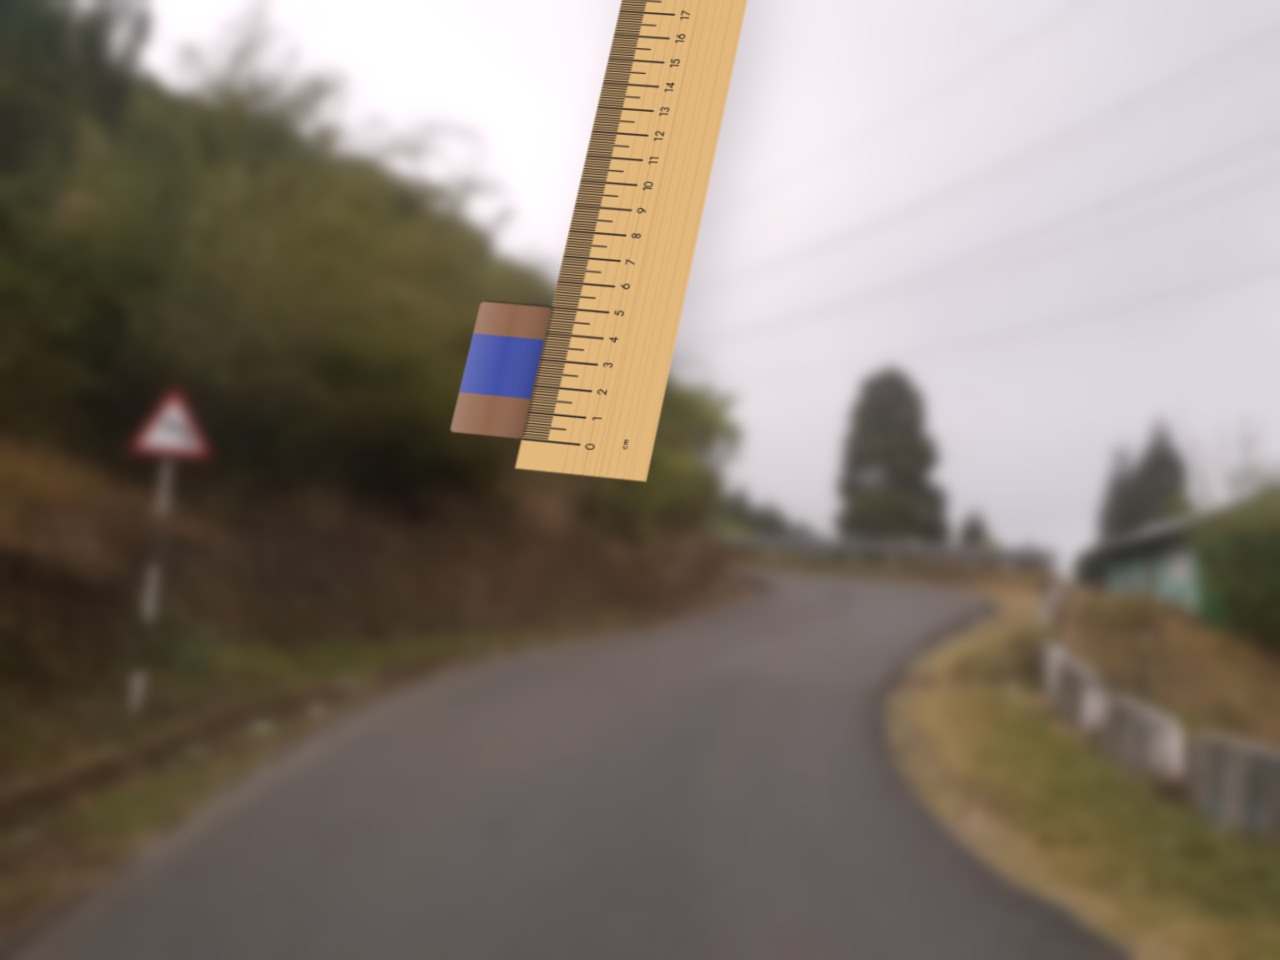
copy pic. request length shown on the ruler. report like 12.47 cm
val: 5 cm
